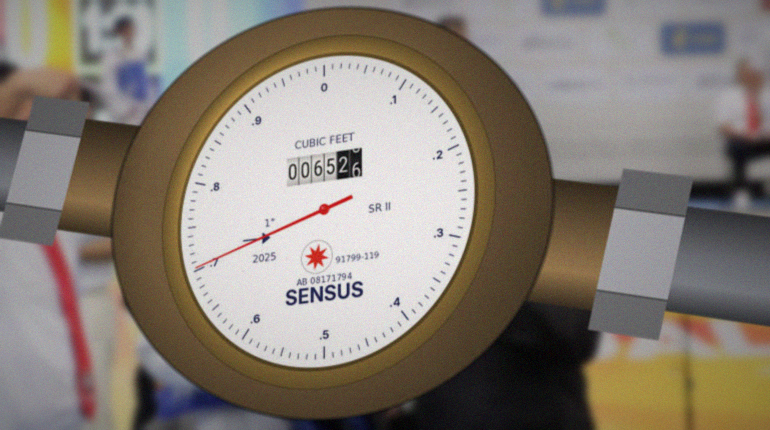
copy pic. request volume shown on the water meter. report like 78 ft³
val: 6525.70 ft³
